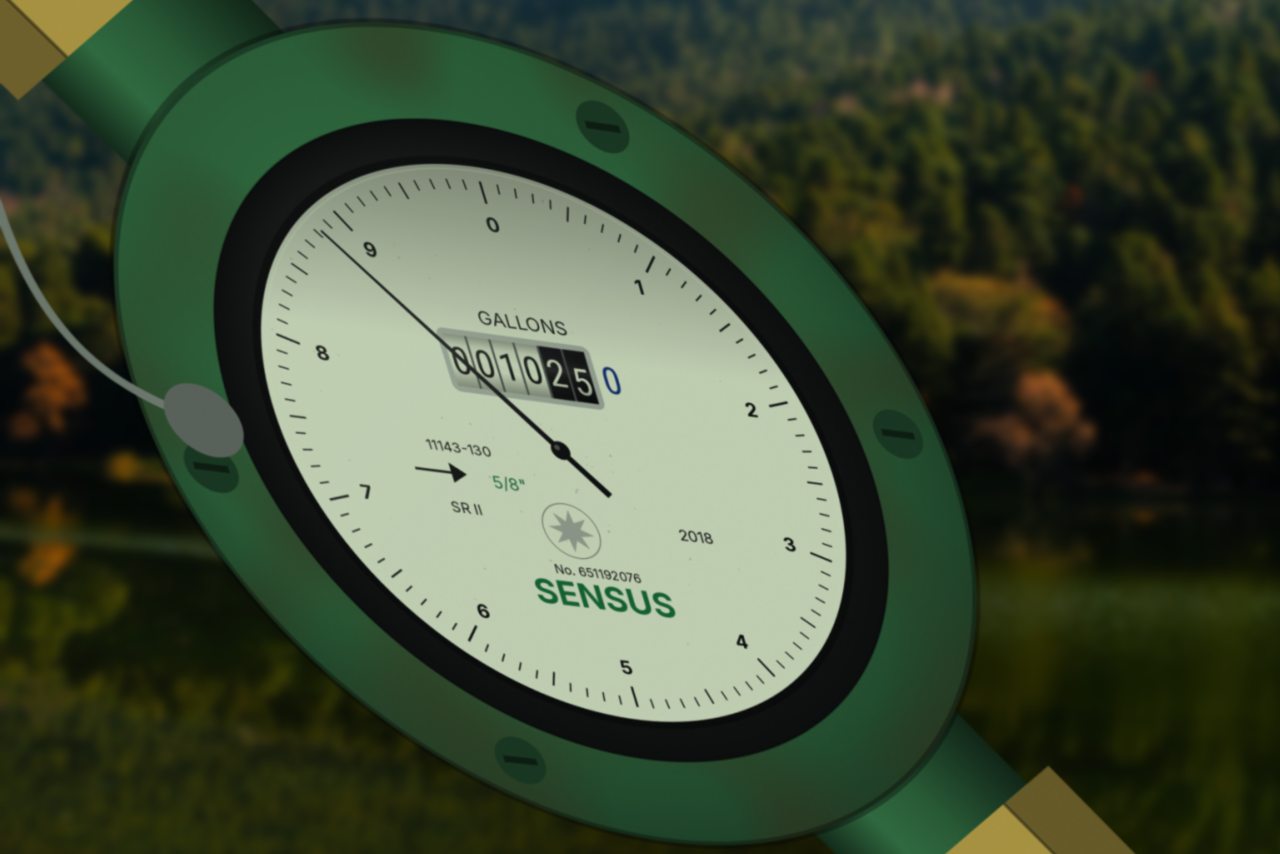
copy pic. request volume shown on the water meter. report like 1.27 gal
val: 10248.8 gal
